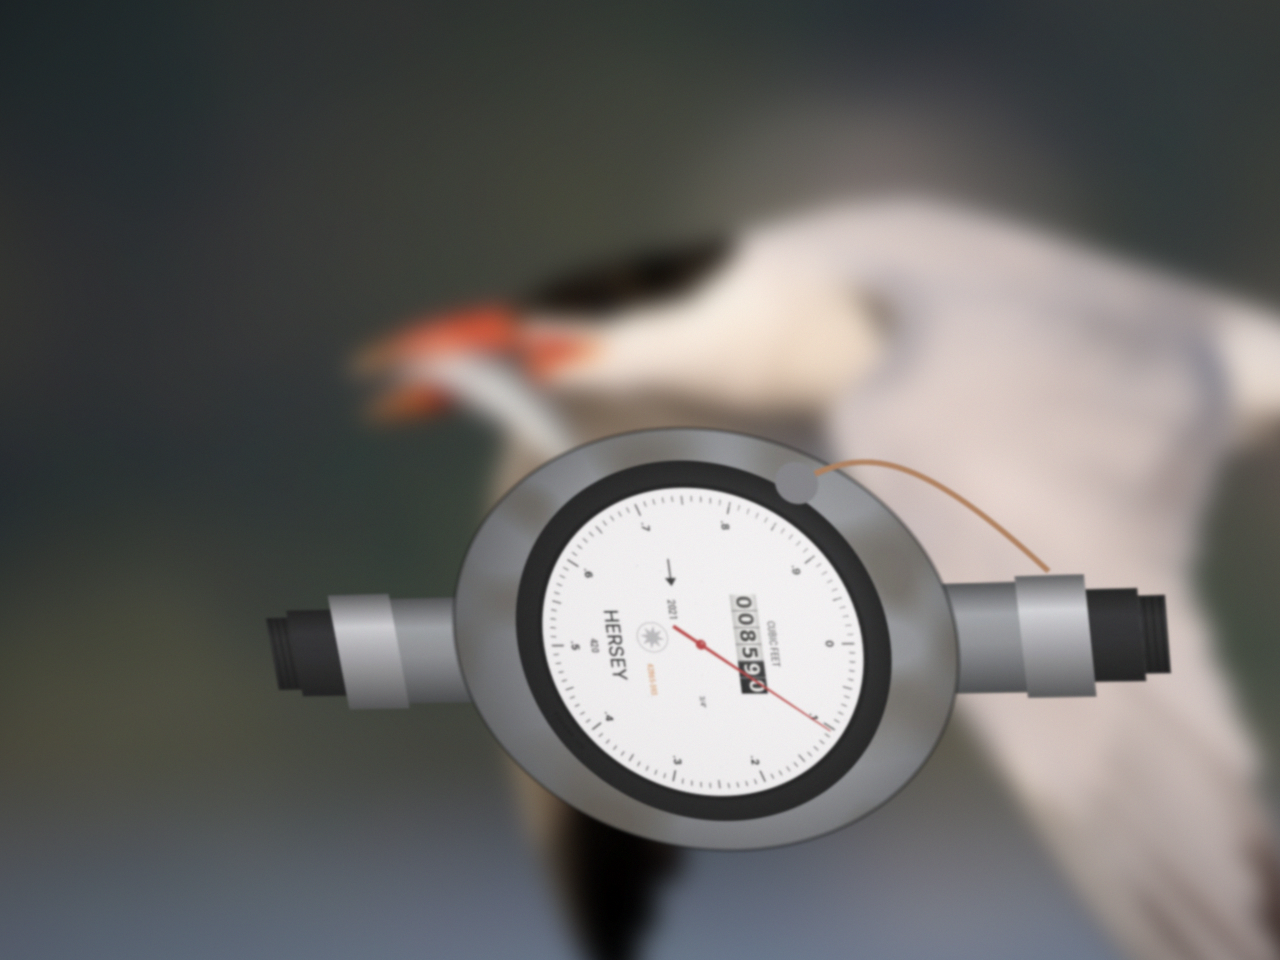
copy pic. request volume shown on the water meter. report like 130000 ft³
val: 8590.10 ft³
